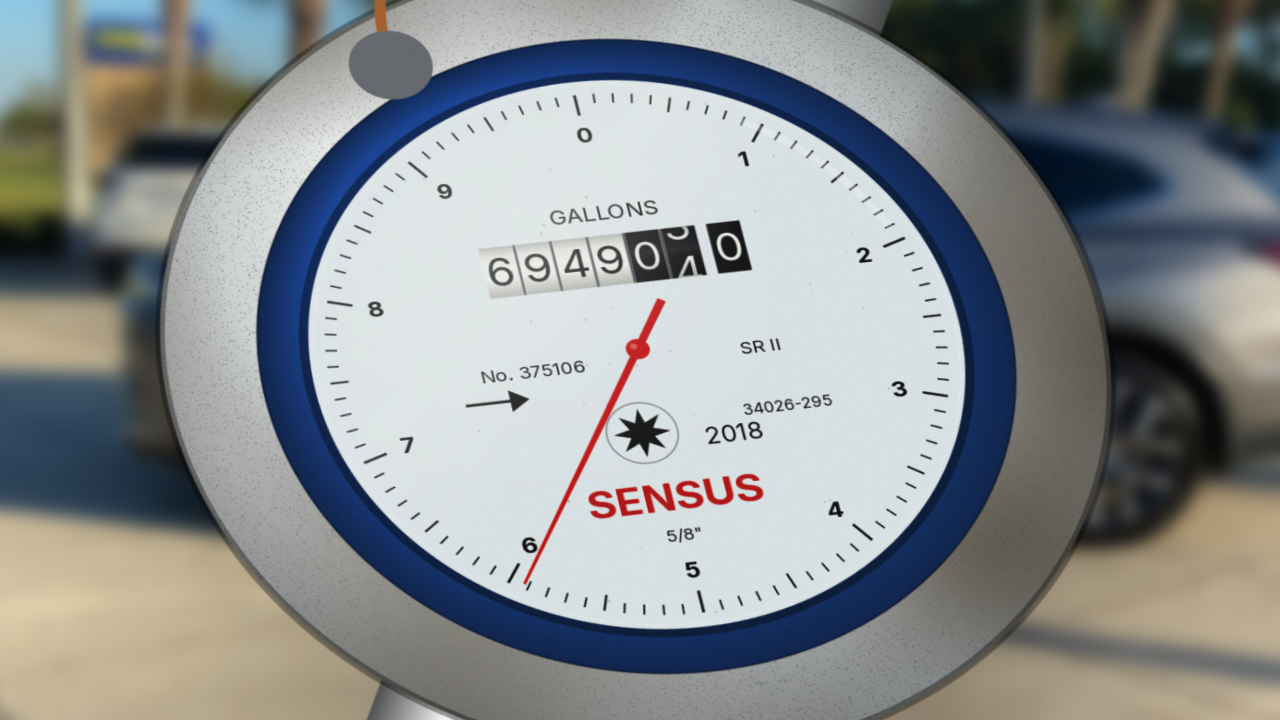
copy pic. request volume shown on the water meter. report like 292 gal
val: 6949035.9 gal
